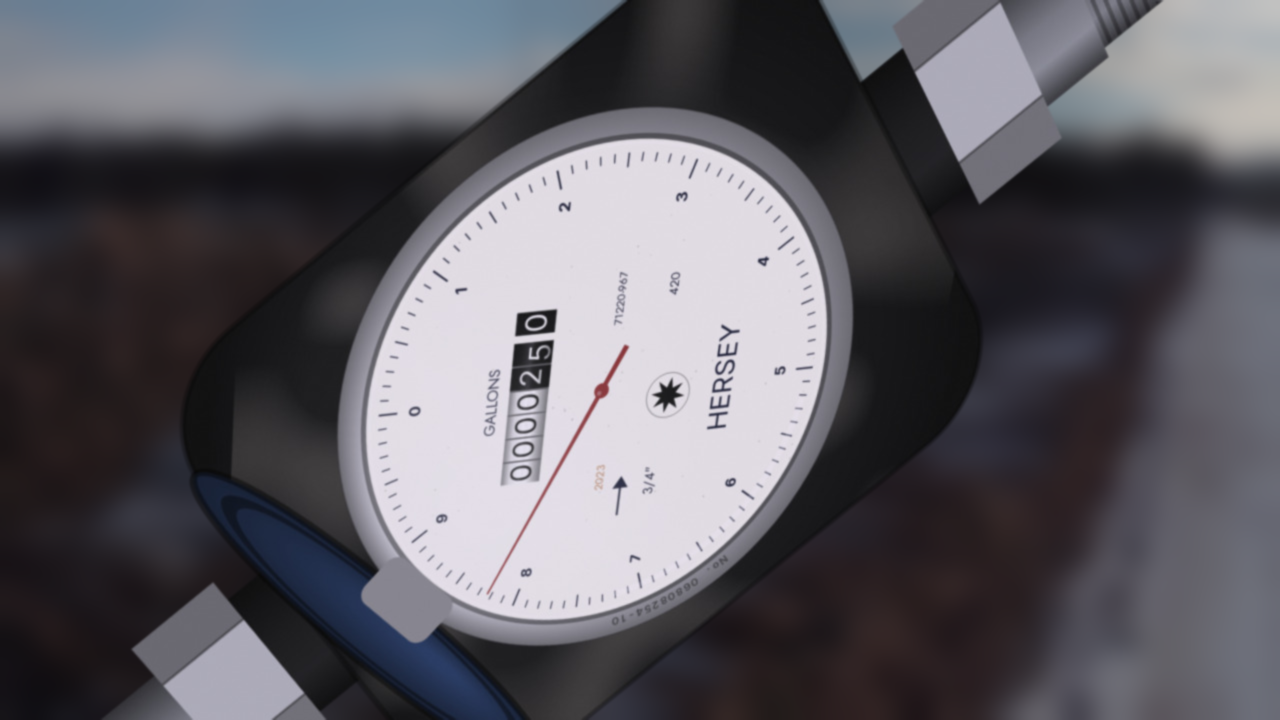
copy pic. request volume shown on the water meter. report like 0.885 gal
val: 248.2 gal
